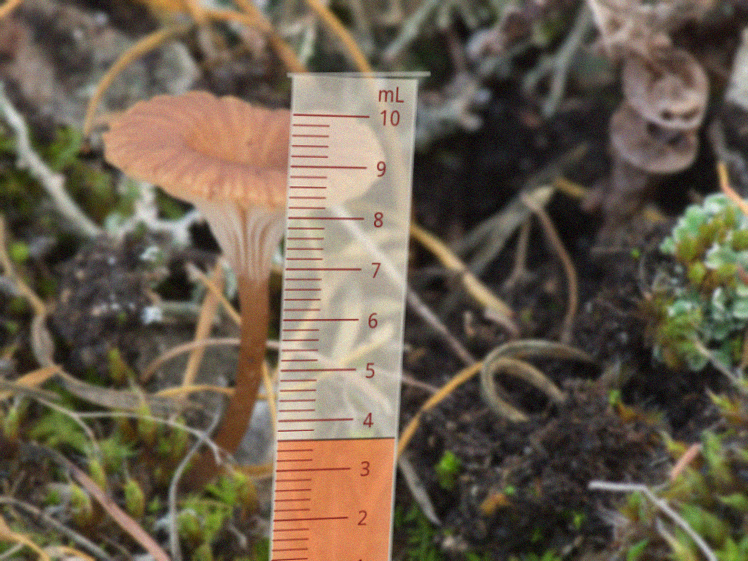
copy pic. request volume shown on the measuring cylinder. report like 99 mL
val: 3.6 mL
